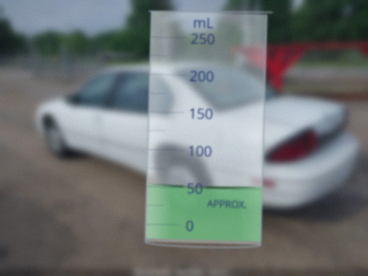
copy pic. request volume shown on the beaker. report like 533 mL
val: 50 mL
